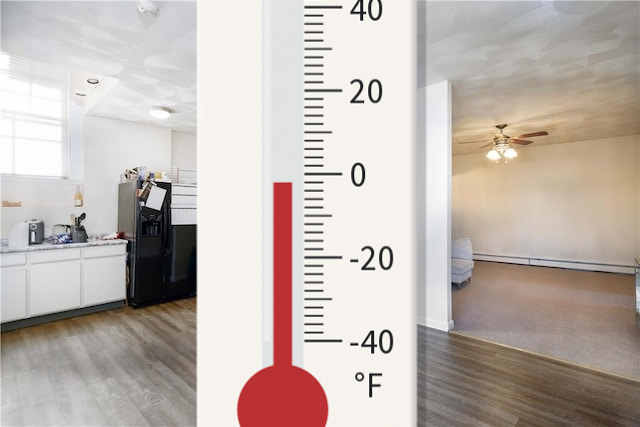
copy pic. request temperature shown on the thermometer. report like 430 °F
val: -2 °F
